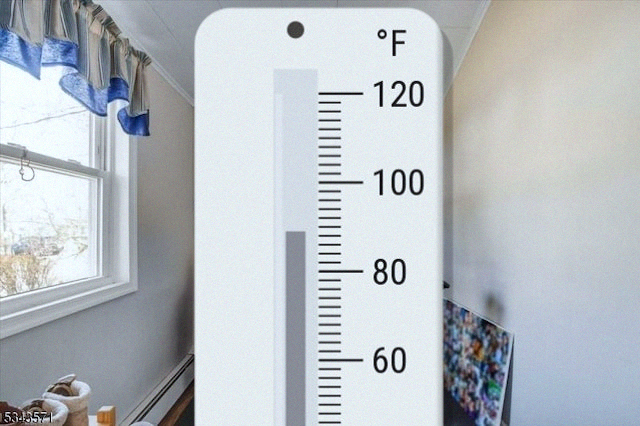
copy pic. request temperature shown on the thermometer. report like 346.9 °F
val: 89 °F
